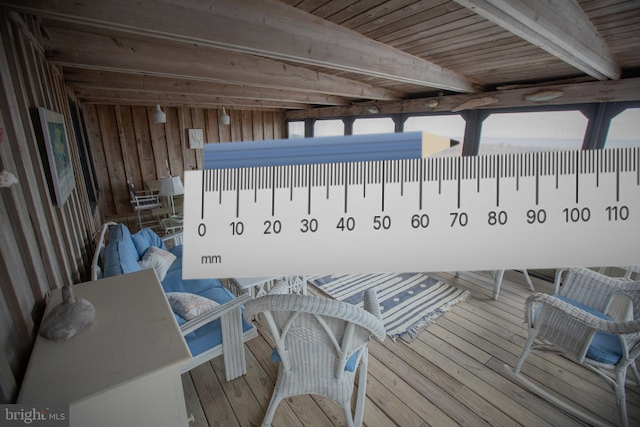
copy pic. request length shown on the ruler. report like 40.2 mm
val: 70 mm
